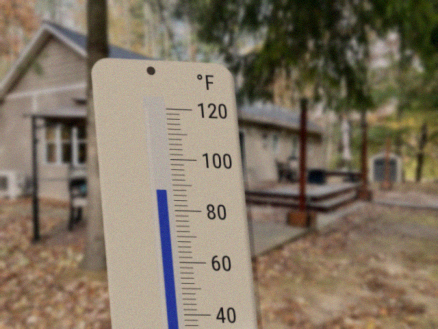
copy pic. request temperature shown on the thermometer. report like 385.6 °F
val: 88 °F
